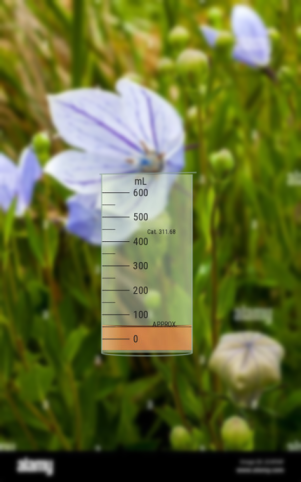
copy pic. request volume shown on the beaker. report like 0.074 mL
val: 50 mL
